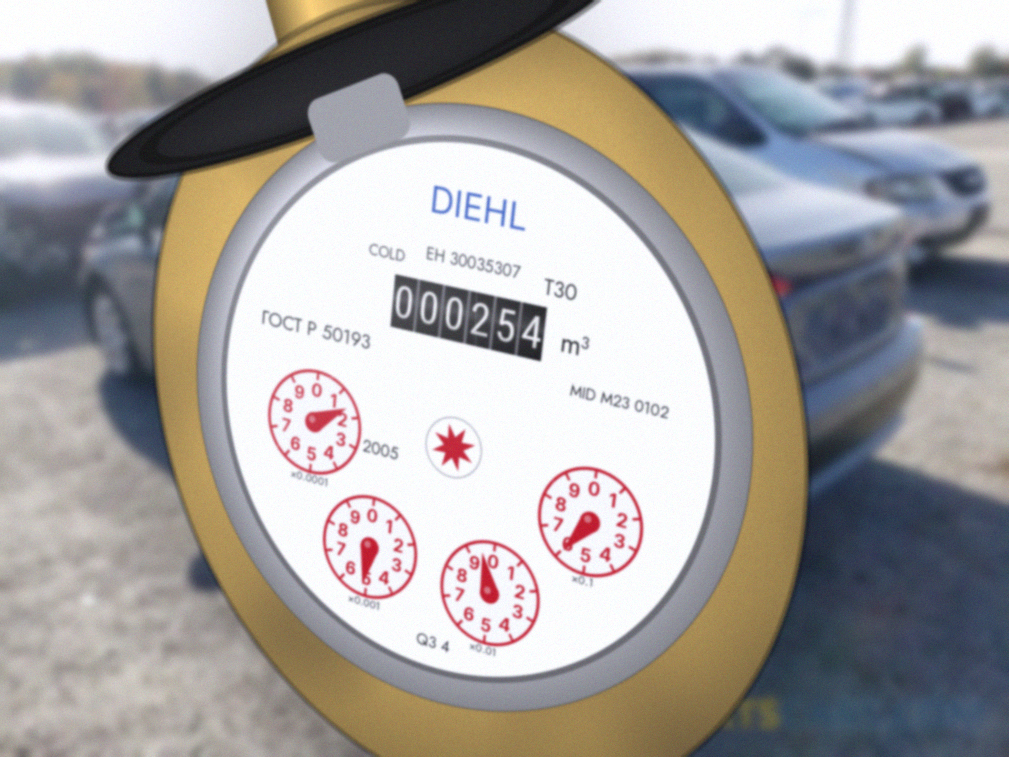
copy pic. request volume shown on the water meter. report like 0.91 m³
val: 254.5951 m³
